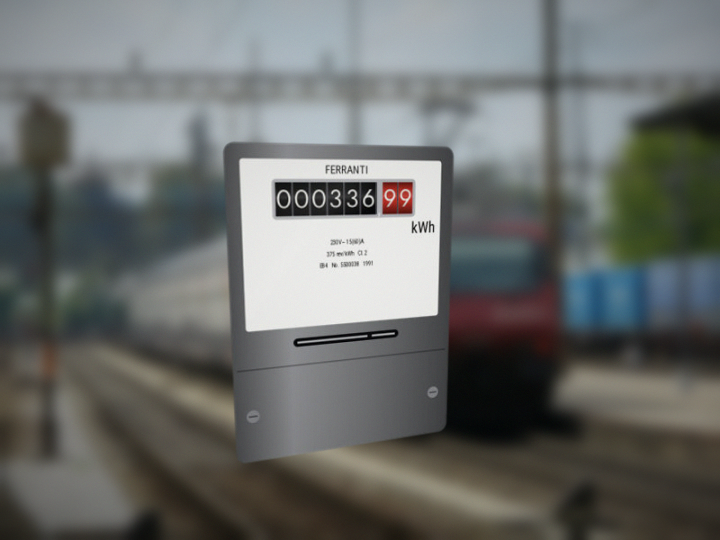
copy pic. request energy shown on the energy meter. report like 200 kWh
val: 336.99 kWh
